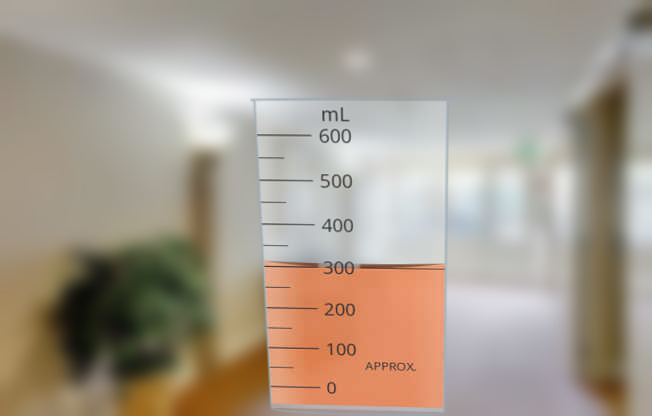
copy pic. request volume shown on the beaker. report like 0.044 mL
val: 300 mL
